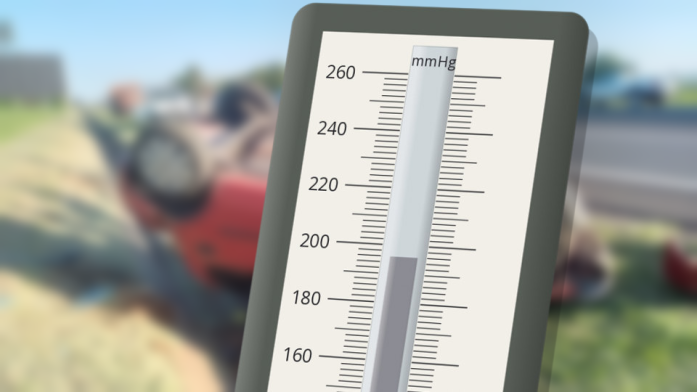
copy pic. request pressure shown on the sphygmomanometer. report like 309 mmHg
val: 196 mmHg
